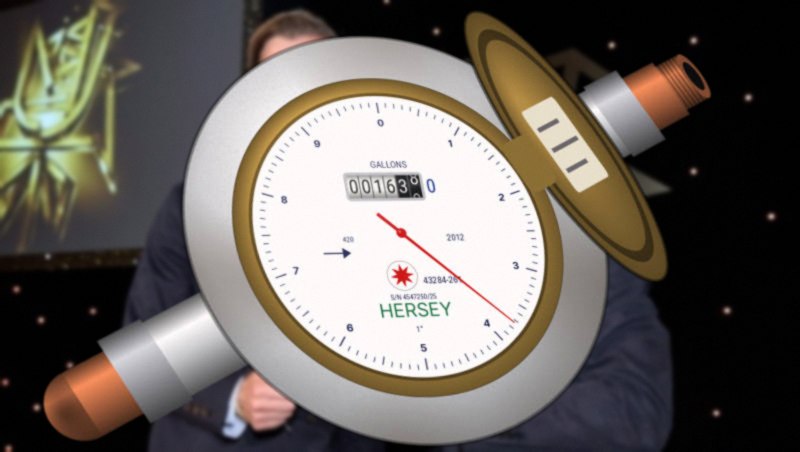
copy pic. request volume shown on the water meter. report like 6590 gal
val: 16383.7 gal
